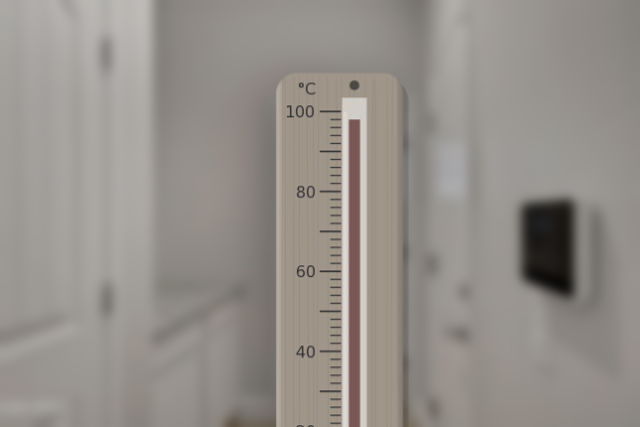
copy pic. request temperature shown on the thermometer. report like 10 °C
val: 98 °C
